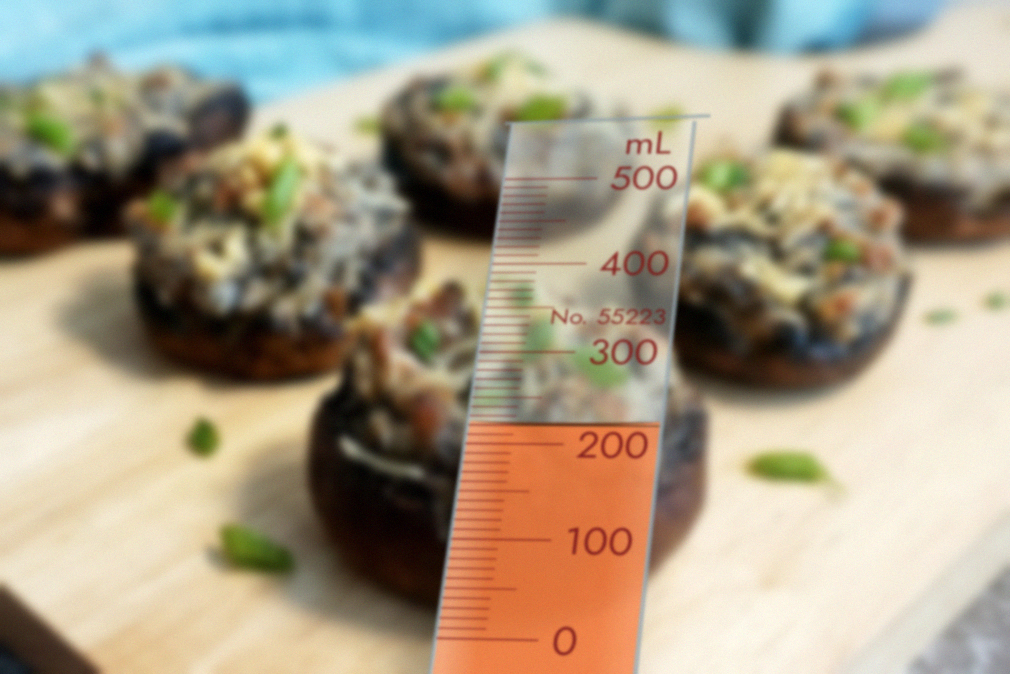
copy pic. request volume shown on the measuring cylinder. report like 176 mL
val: 220 mL
